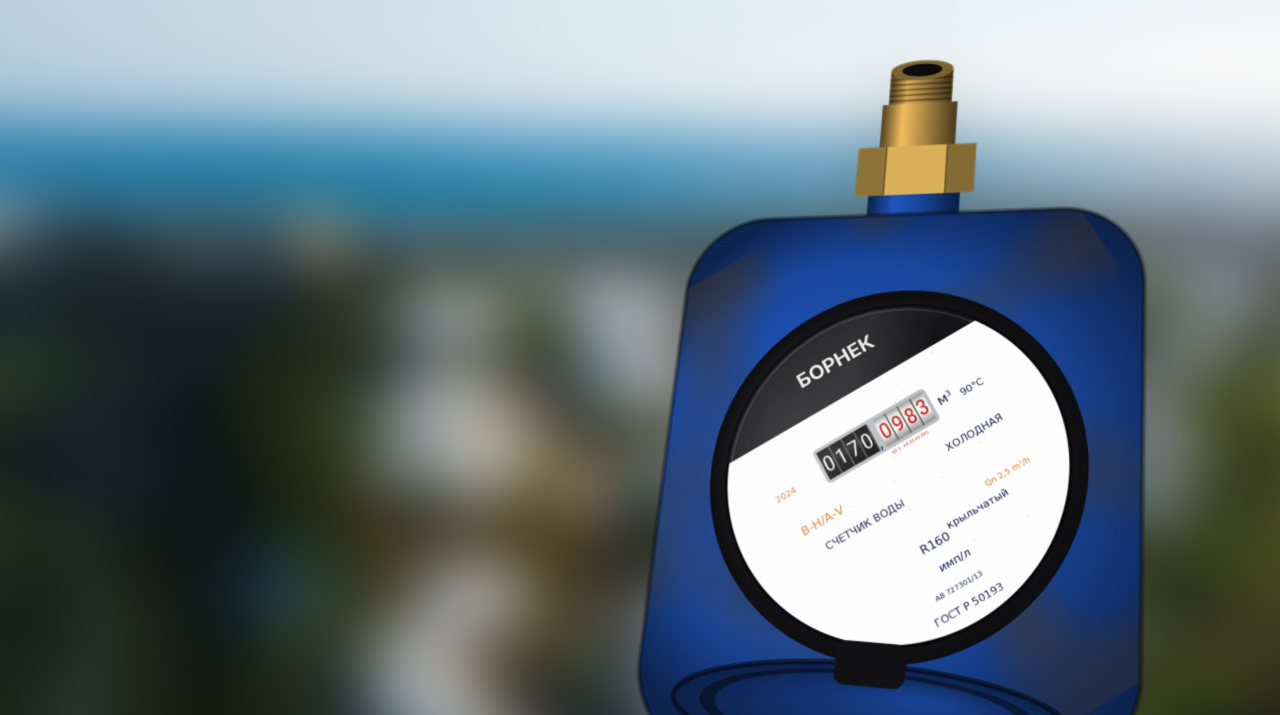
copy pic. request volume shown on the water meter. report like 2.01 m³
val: 170.0983 m³
